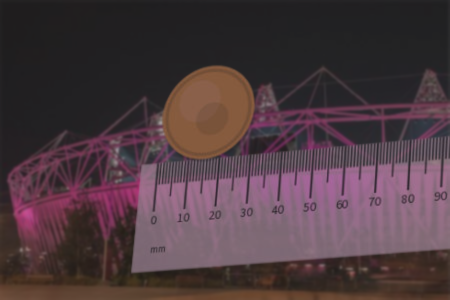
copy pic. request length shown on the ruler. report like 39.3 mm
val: 30 mm
